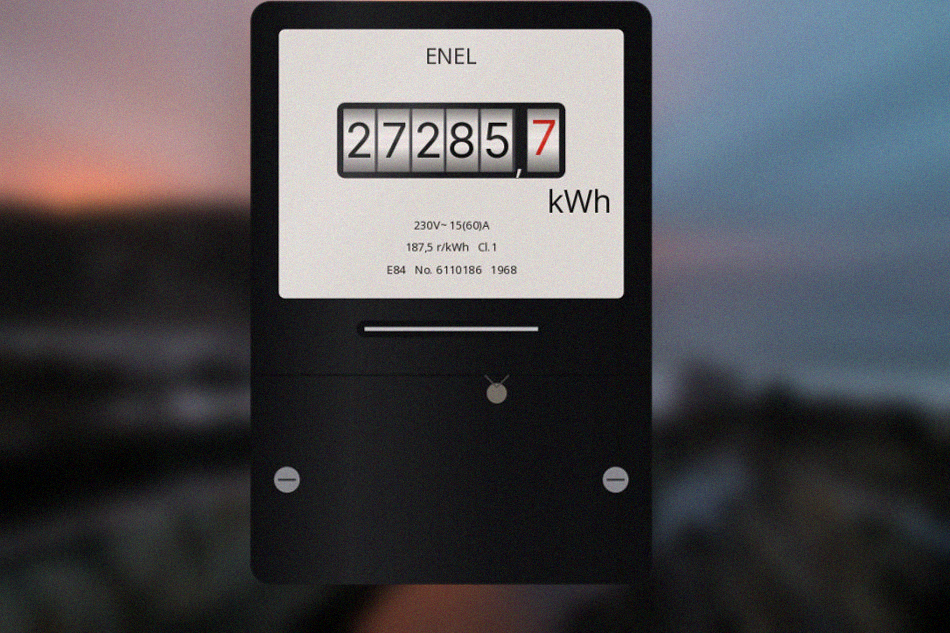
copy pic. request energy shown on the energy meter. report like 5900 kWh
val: 27285.7 kWh
